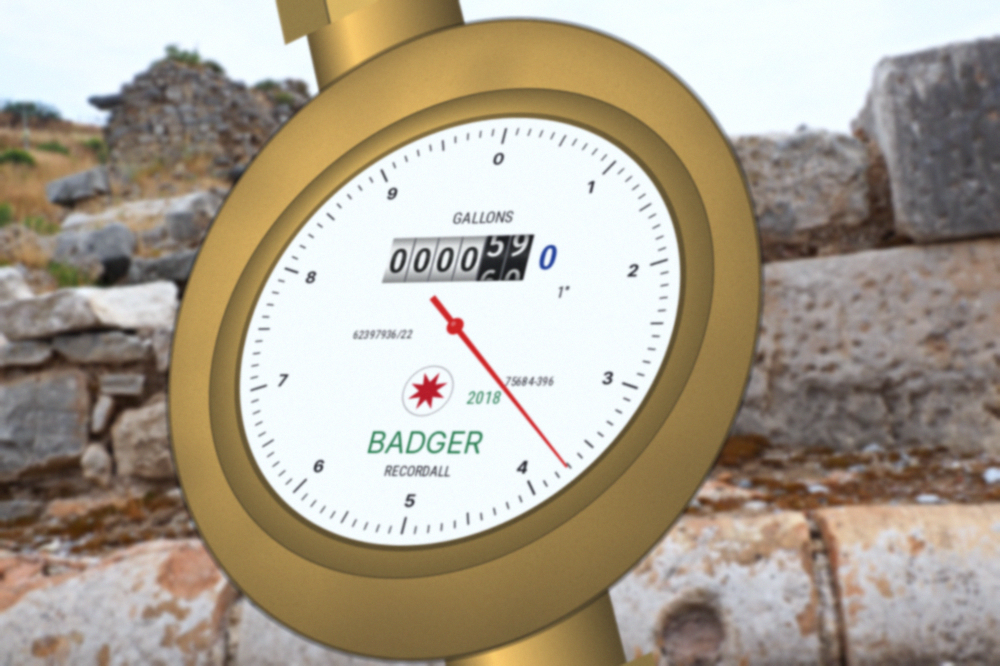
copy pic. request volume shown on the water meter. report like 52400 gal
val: 593.7 gal
